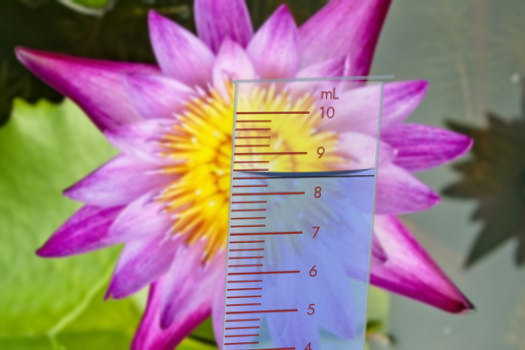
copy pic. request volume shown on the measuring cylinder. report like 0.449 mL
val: 8.4 mL
